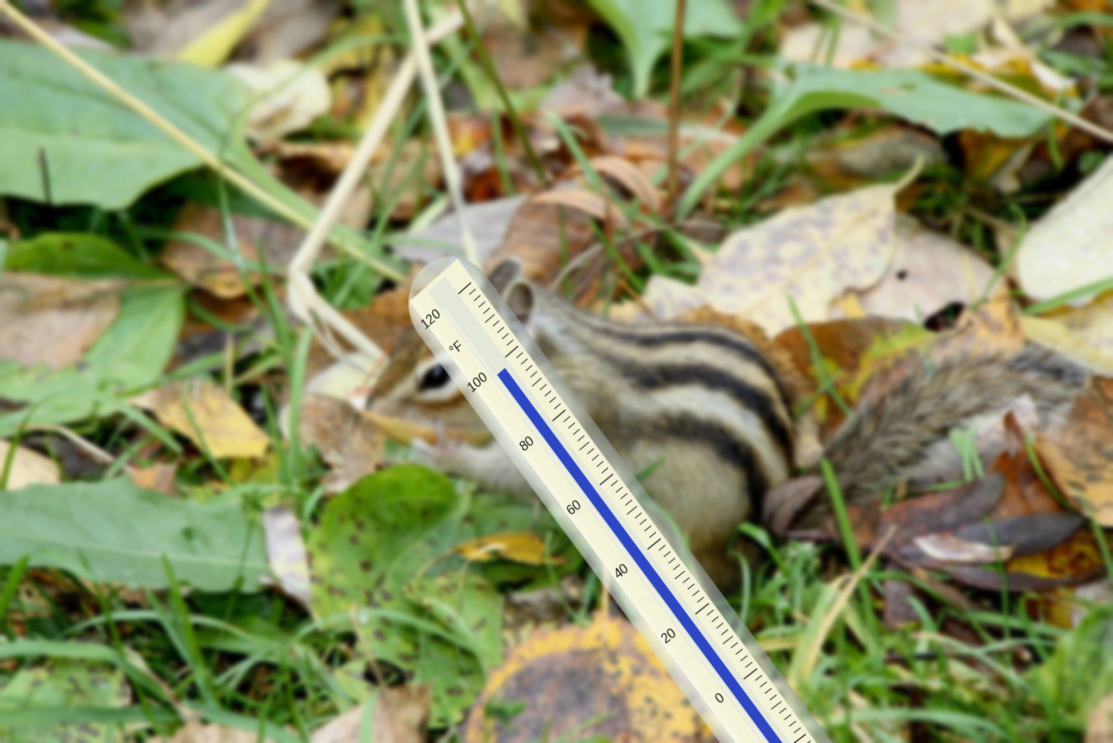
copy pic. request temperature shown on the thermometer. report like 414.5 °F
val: 98 °F
